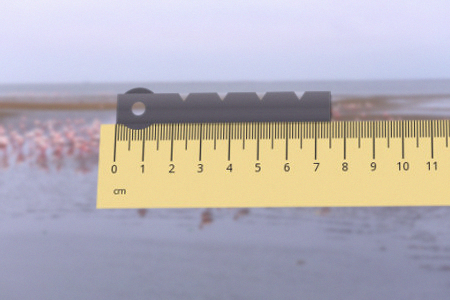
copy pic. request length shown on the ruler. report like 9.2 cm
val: 7.5 cm
